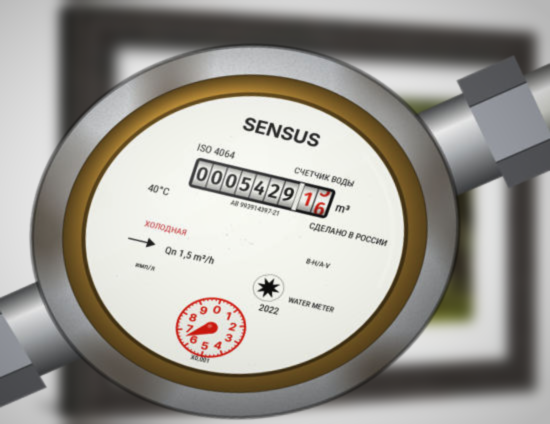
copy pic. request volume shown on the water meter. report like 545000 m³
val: 5429.156 m³
